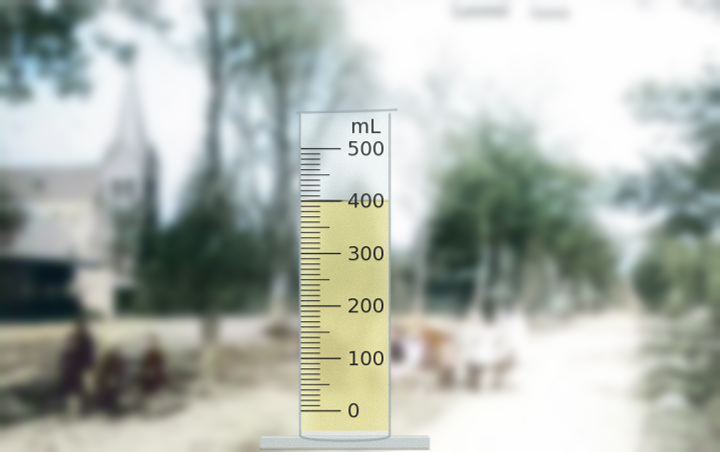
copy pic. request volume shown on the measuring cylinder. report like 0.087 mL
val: 400 mL
